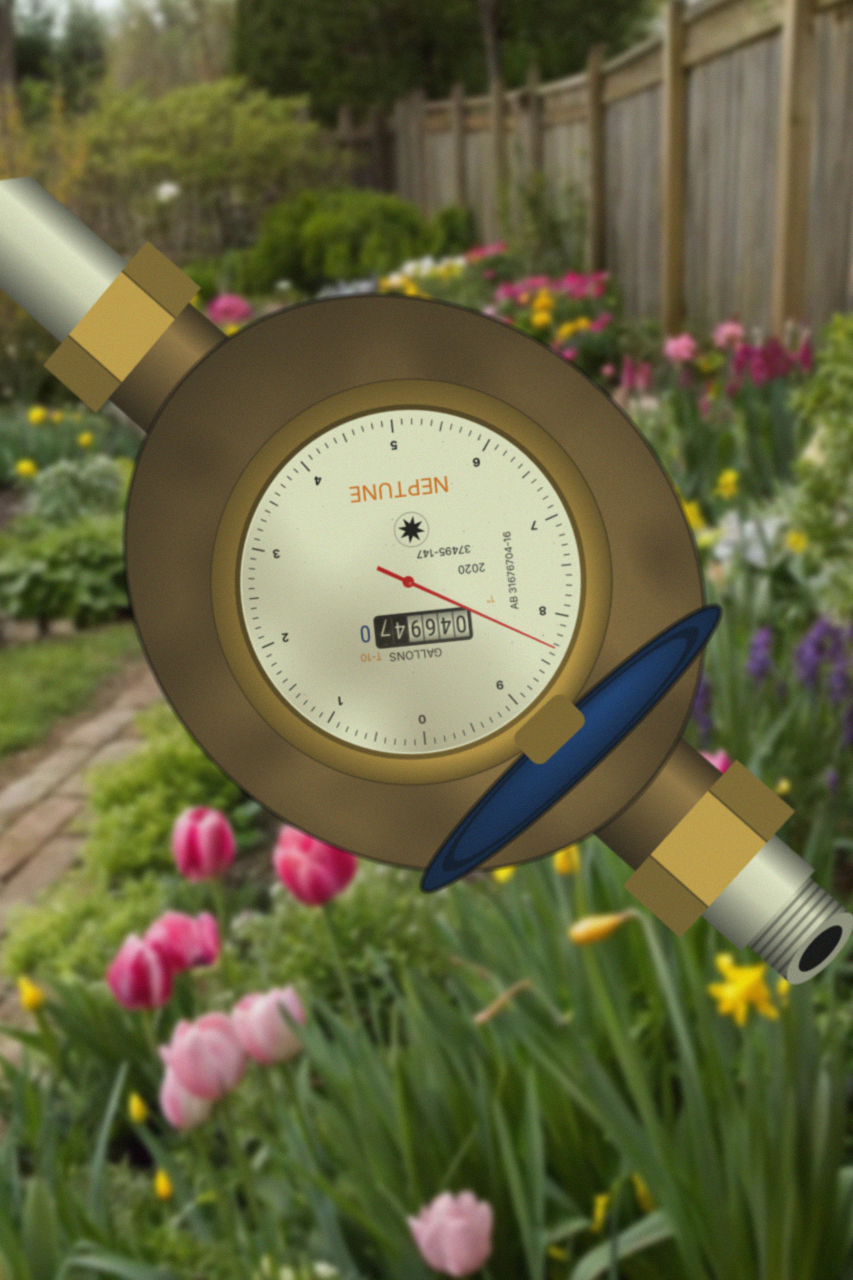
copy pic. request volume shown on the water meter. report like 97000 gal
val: 469468.3 gal
